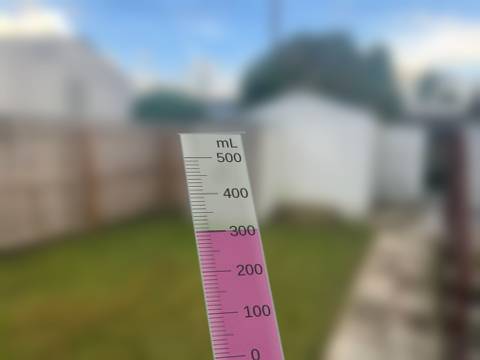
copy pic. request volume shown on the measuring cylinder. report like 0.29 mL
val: 300 mL
